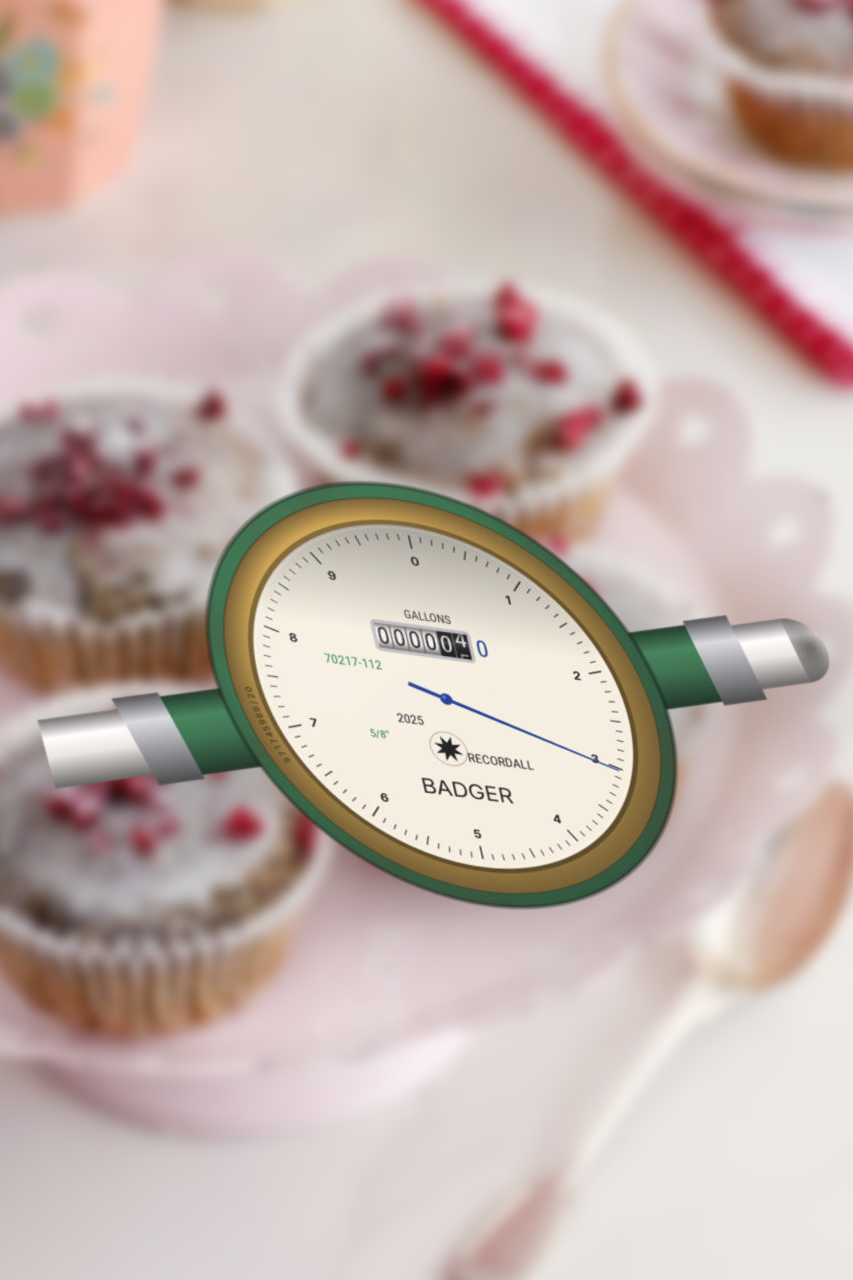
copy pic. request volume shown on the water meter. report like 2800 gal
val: 43.0 gal
